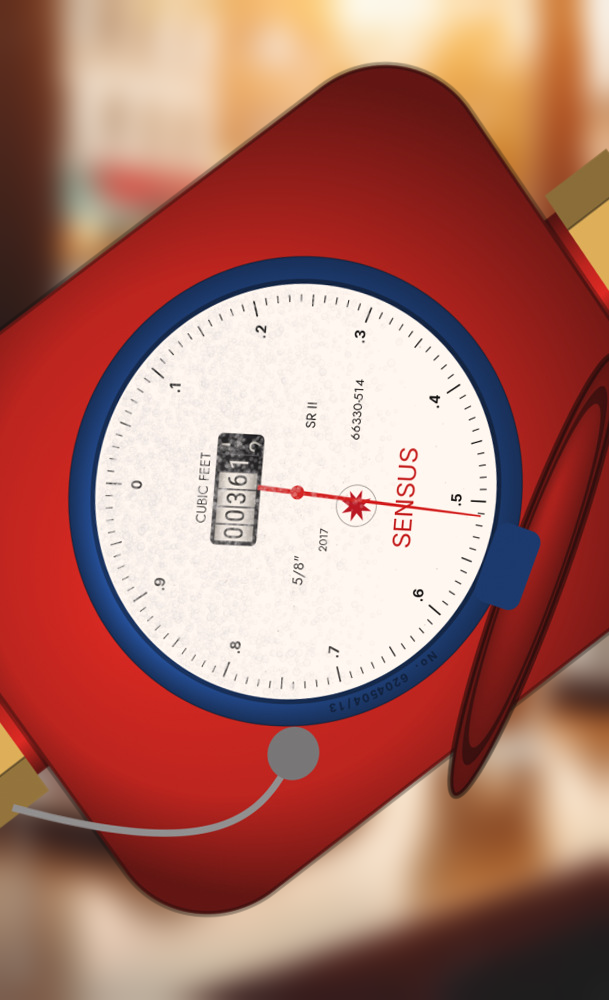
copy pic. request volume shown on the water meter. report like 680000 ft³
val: 3611.51 ft³
